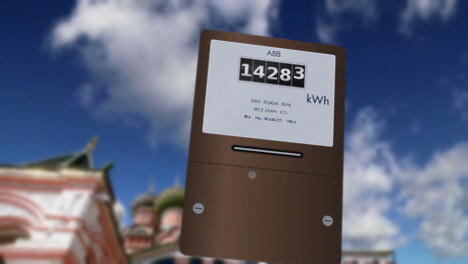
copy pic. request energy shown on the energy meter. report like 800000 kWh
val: 14283 kWh
